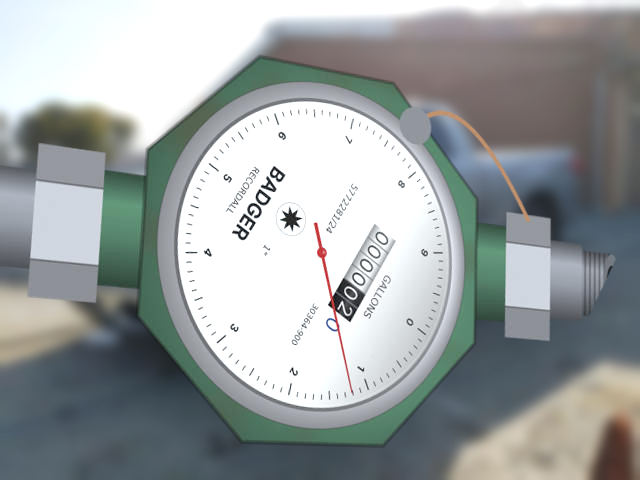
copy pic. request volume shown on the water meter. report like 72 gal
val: 21.2 gal
